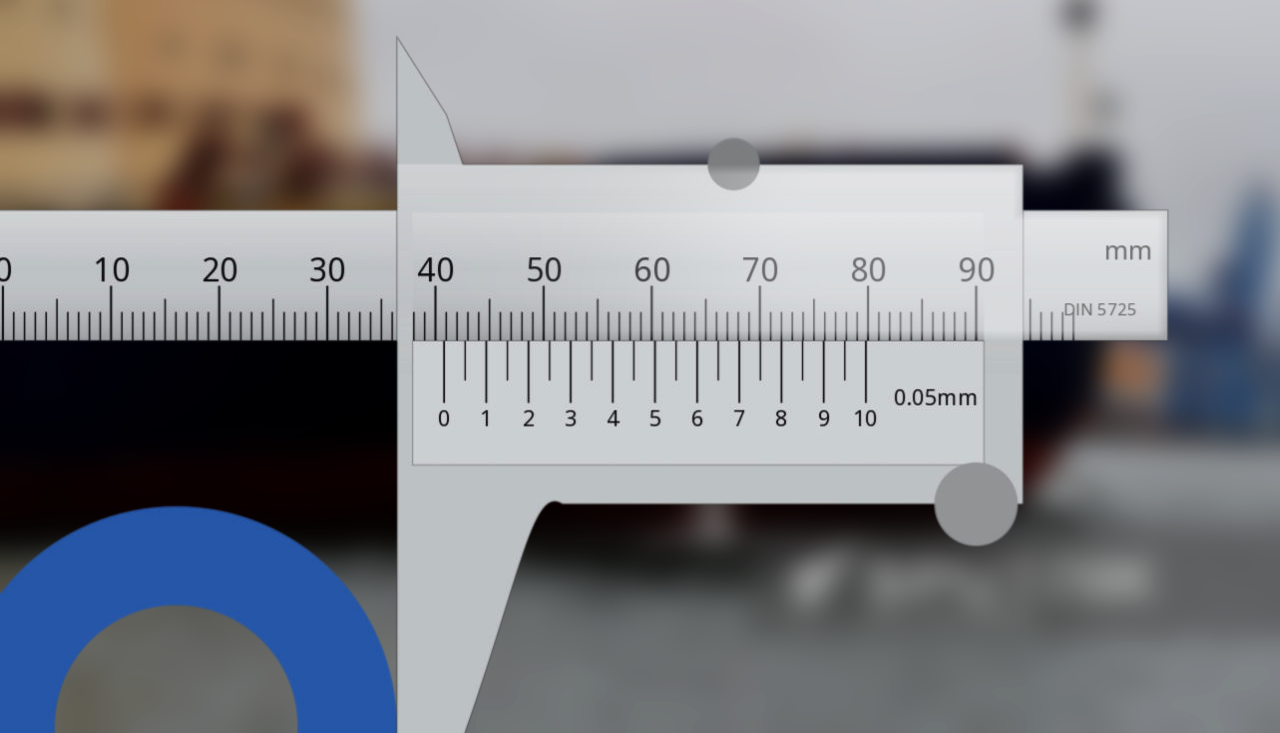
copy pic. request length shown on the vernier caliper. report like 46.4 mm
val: 40.8 mm
